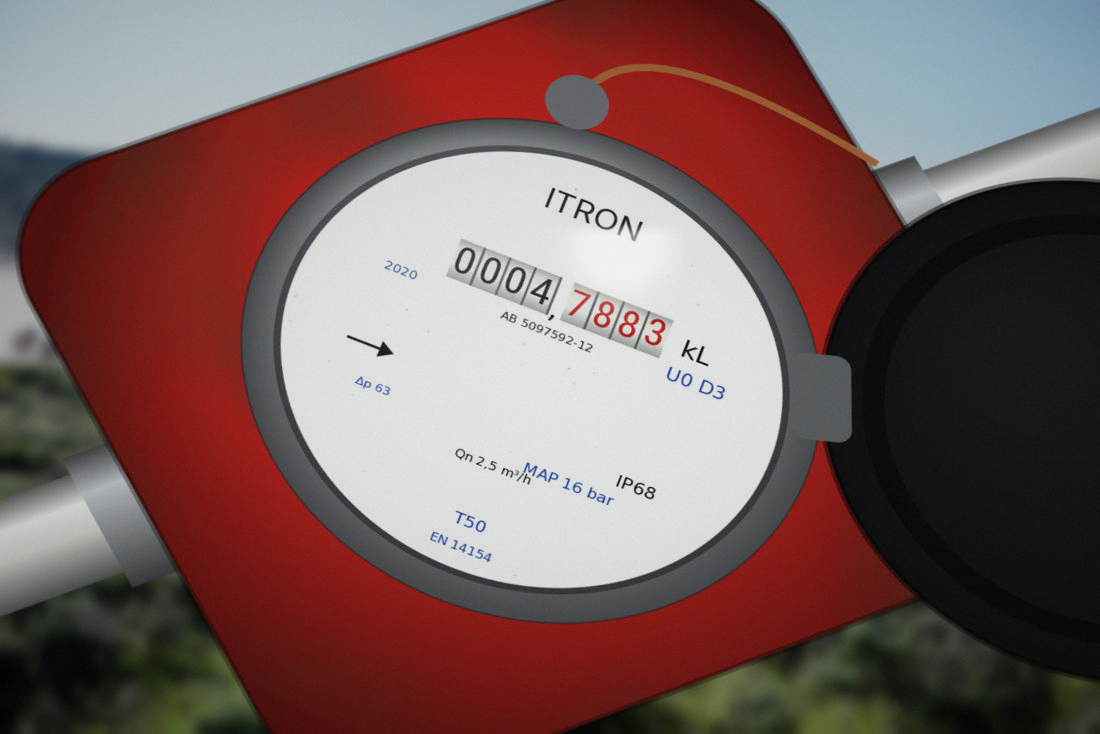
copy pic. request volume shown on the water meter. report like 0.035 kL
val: 4.7883 kL
